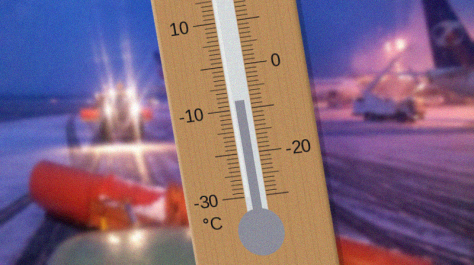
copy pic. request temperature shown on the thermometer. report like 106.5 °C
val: -8 °C
